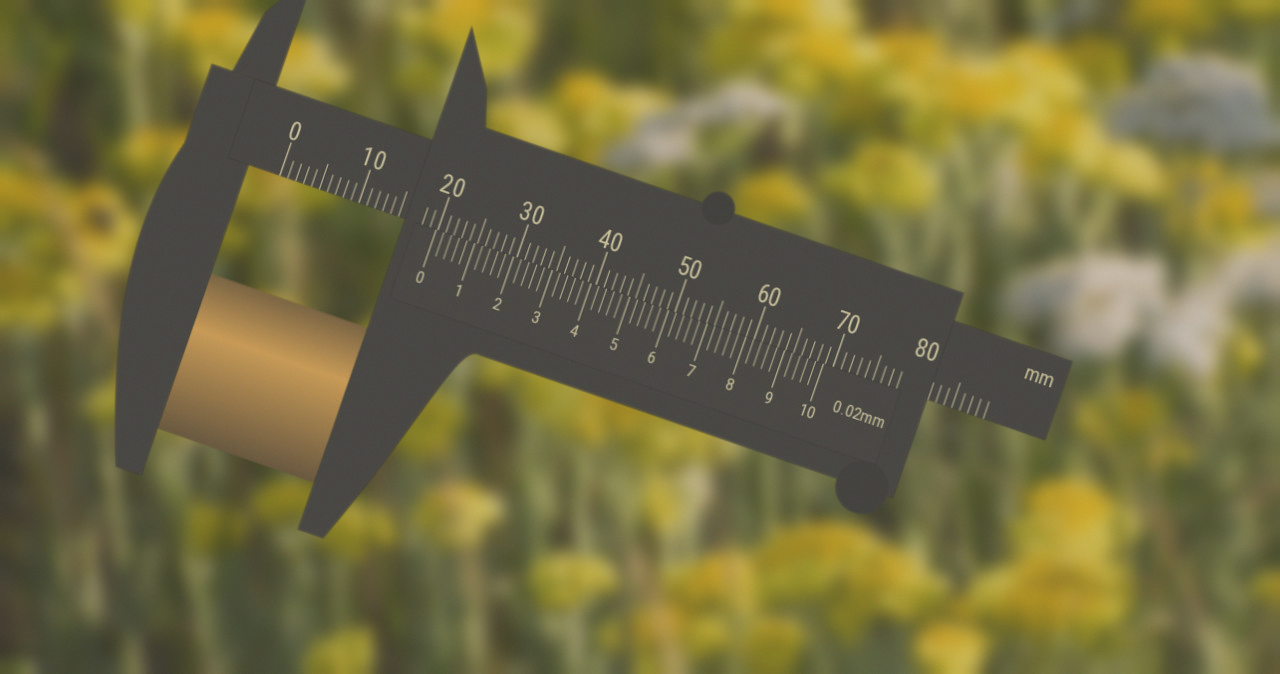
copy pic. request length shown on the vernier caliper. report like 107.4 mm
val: 19.8 mm
